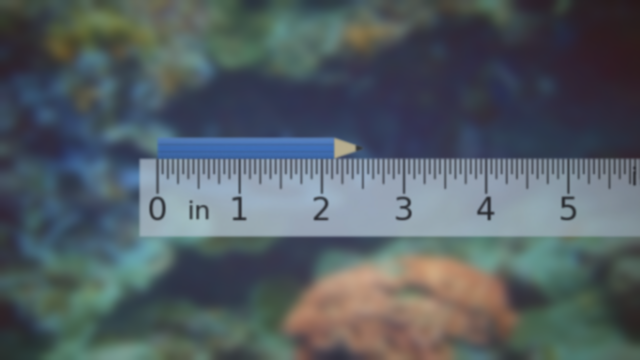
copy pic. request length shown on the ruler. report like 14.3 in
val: 2.5 in
